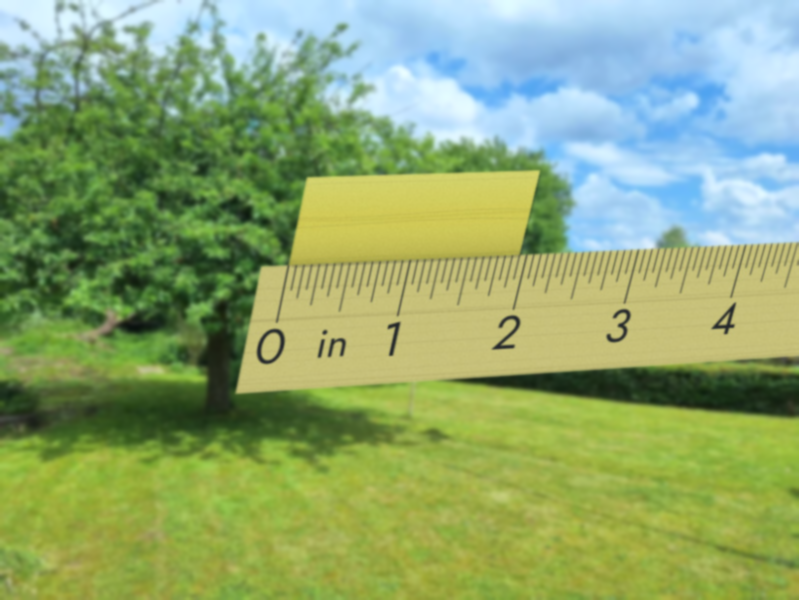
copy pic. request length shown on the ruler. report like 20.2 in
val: 1.9375 in
